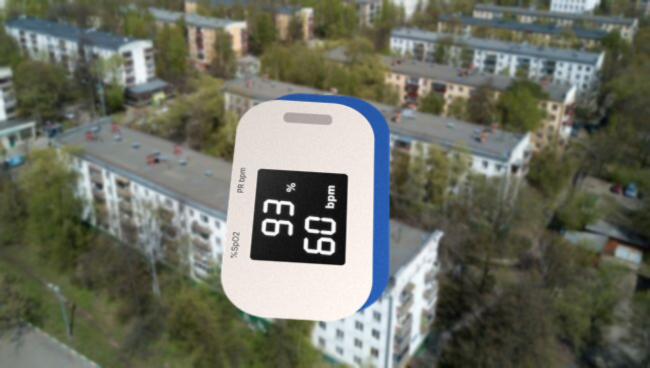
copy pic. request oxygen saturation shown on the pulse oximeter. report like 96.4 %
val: 93 %
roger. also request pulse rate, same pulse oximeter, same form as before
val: 60 bpm
